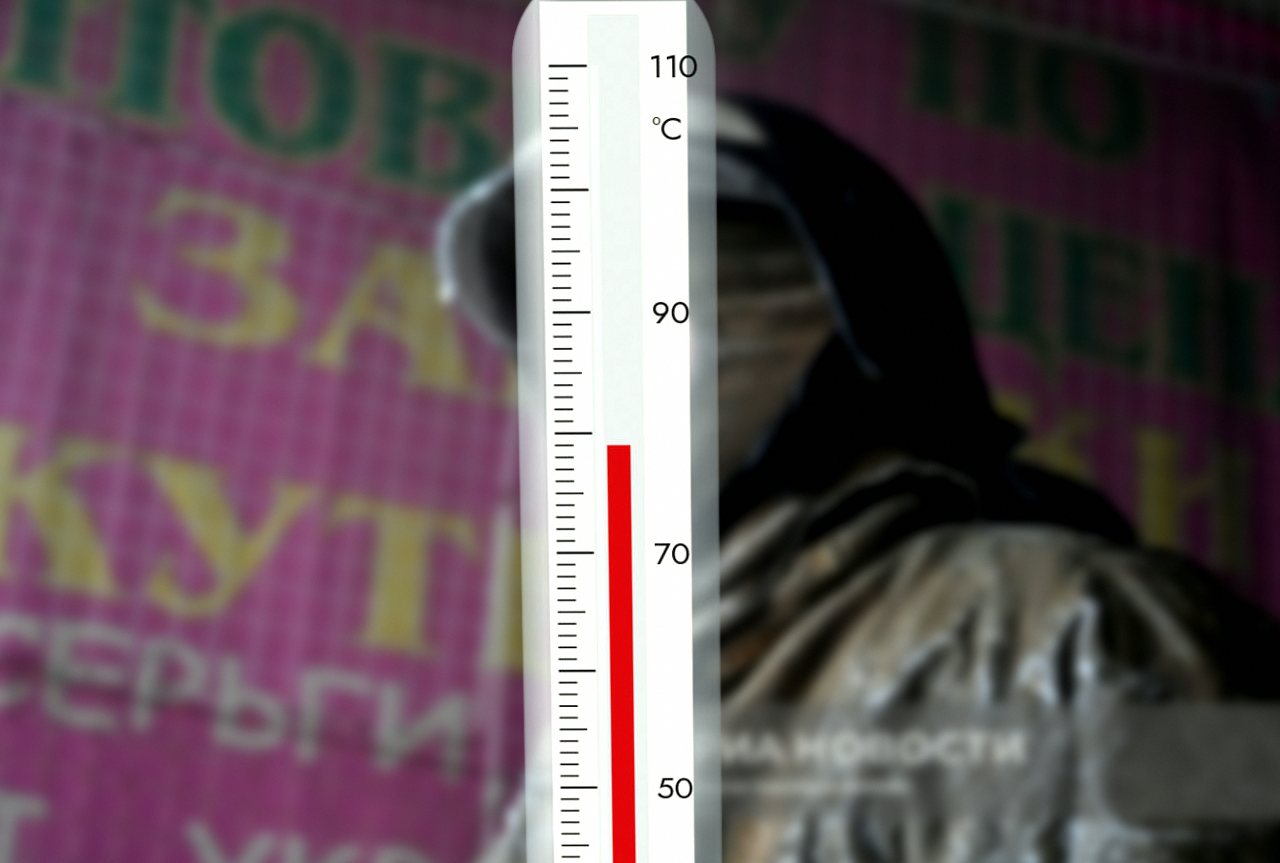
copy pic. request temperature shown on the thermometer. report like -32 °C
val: 79 °C
